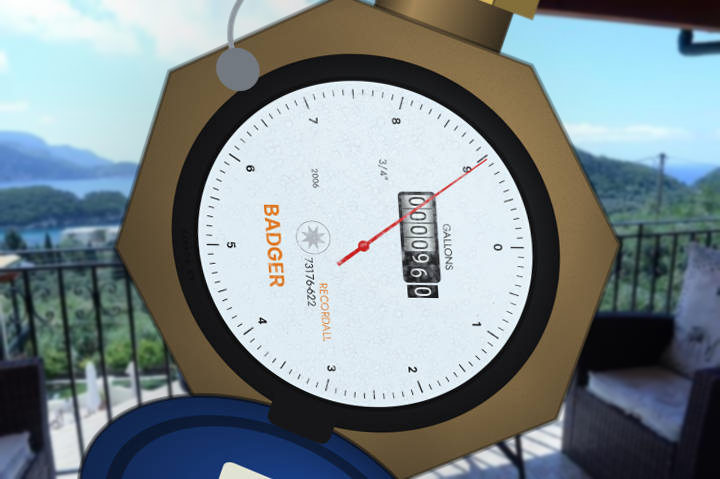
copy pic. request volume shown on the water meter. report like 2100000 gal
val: 959.0 gal
